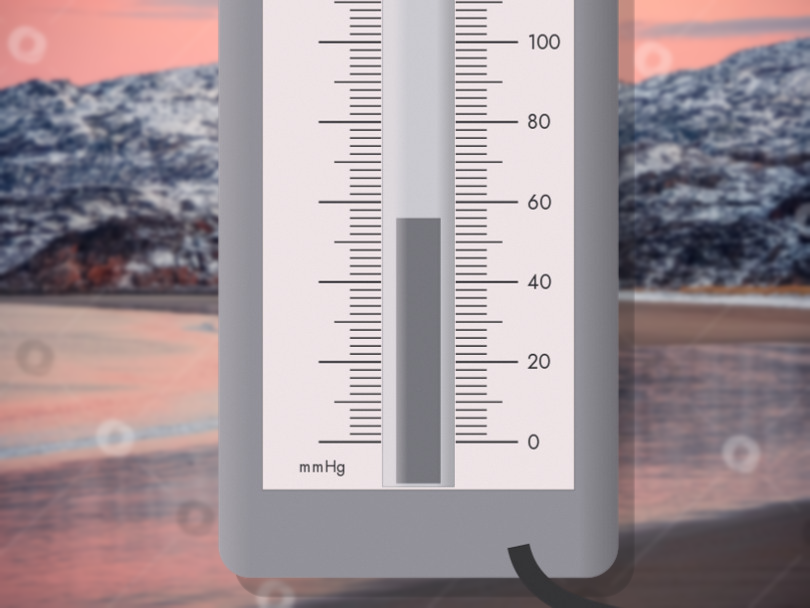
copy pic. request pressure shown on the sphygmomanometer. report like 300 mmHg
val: 56 mmHg
